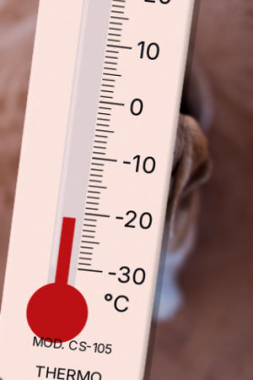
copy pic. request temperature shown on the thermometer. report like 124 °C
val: -21 °C
